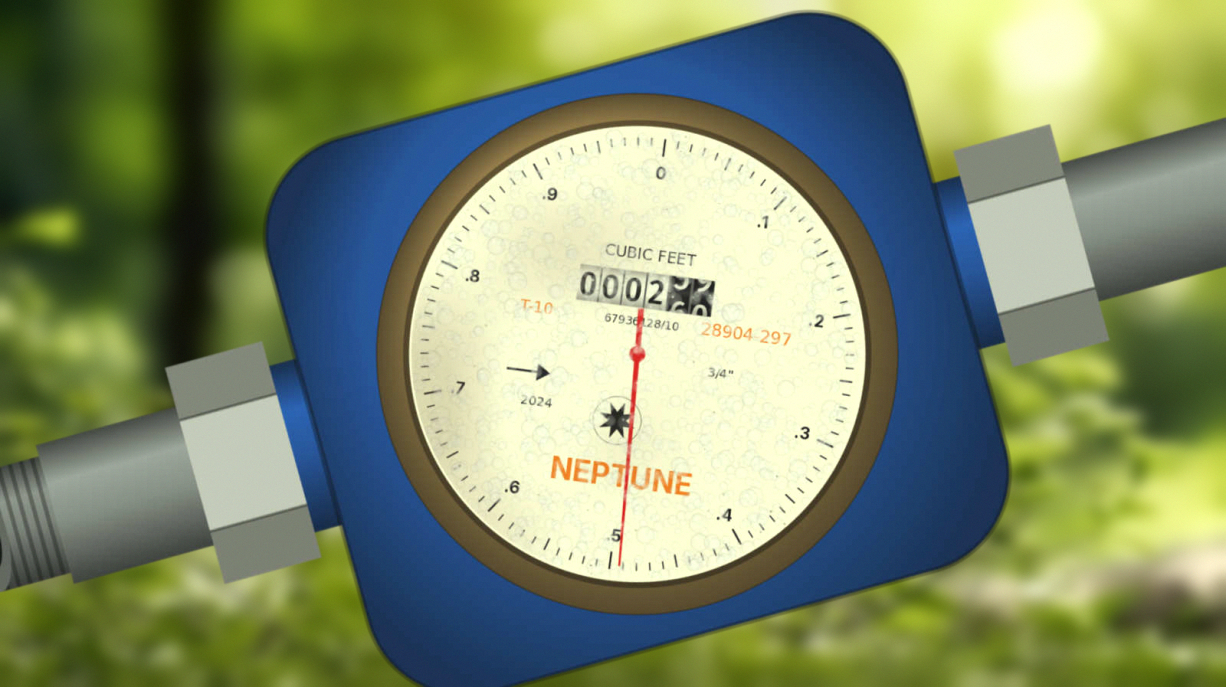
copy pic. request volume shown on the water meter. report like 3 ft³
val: 259.49 ft³
